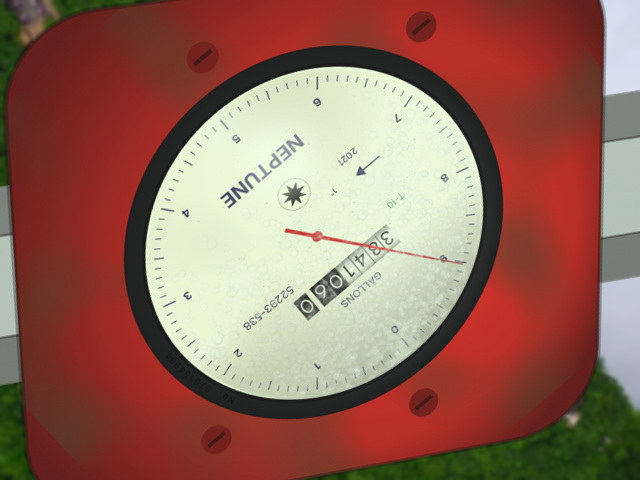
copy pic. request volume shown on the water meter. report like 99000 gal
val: 3841059.0 gal
